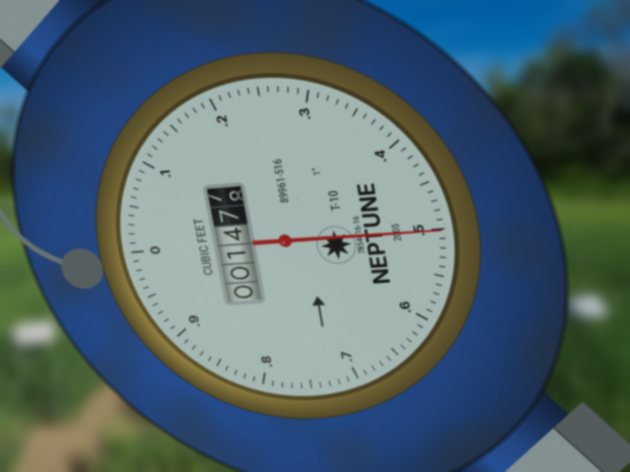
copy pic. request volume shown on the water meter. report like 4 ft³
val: 1477.50 ft³
